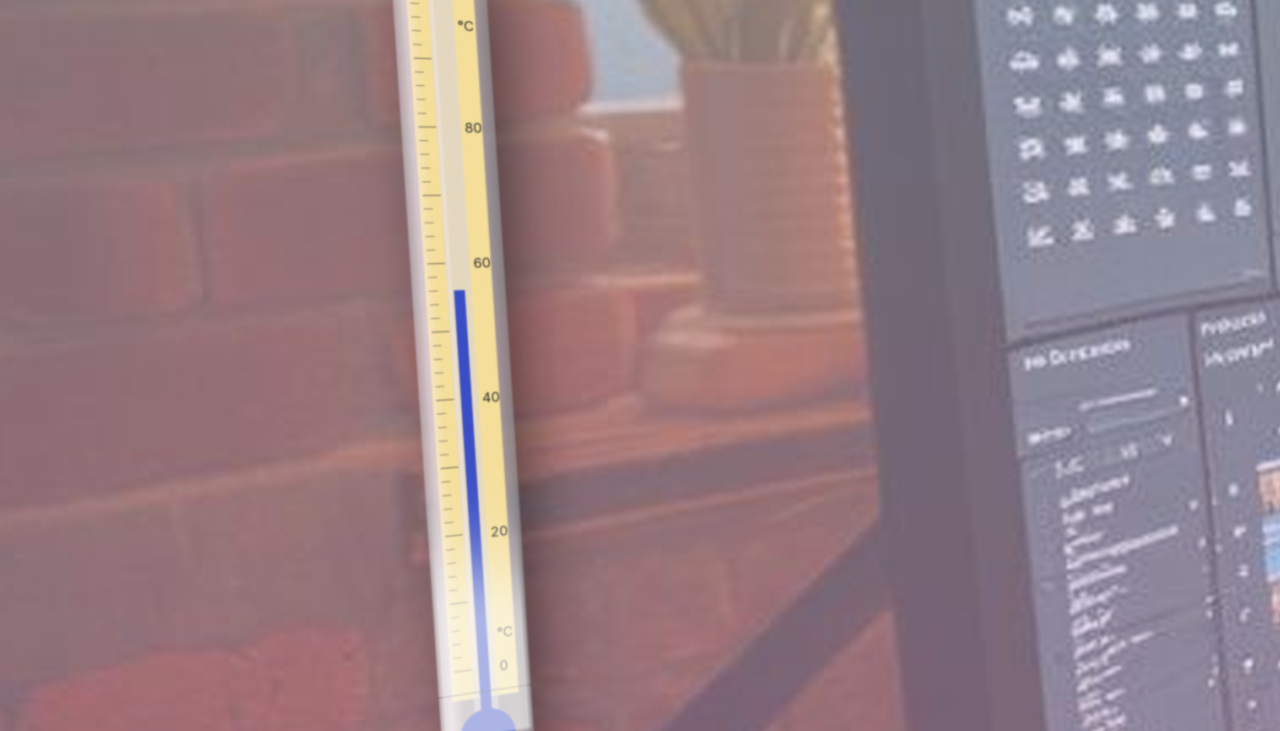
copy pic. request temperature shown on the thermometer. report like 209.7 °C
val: 56 °C
